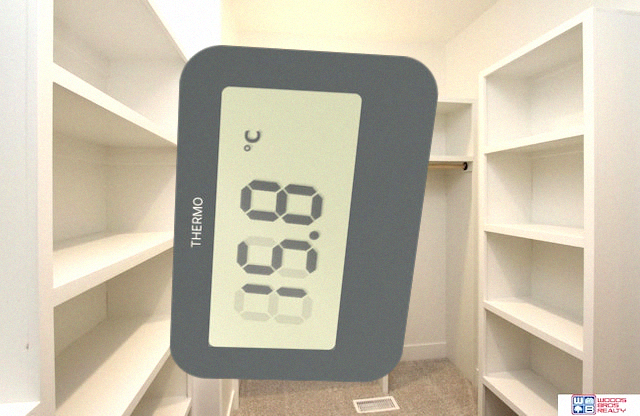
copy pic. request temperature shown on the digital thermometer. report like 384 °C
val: 15.8 °C
